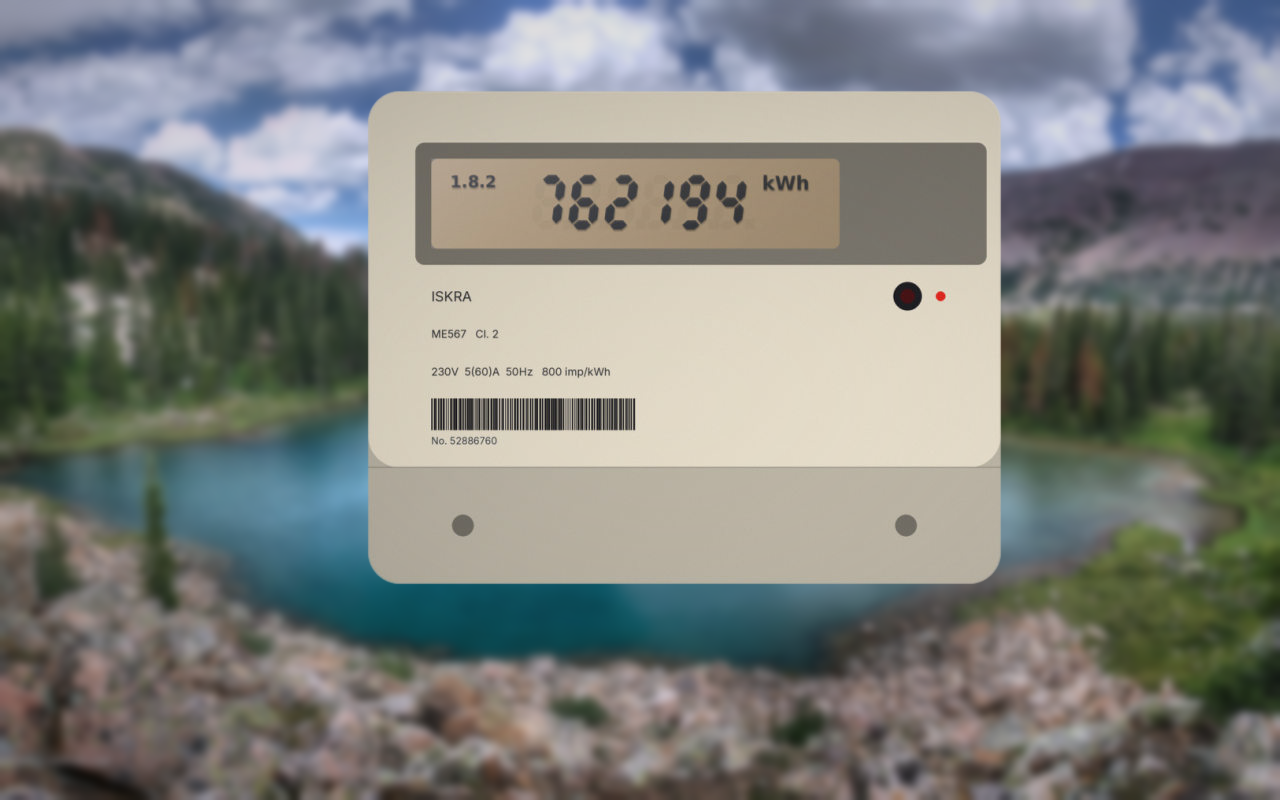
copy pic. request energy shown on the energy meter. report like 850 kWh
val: 762194 kWh
